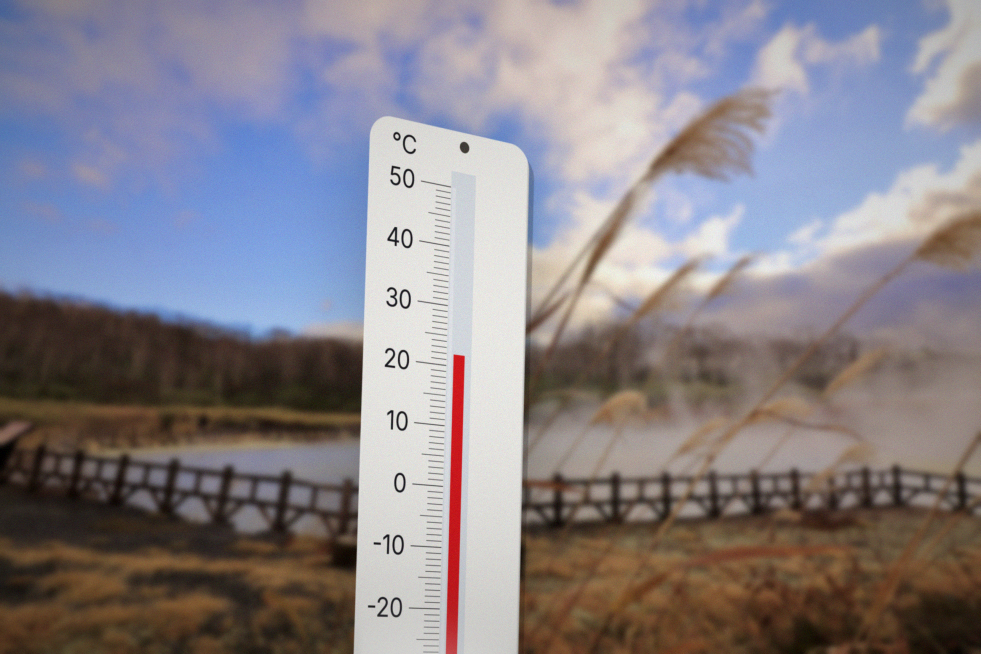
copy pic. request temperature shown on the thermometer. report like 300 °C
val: 22 °C
